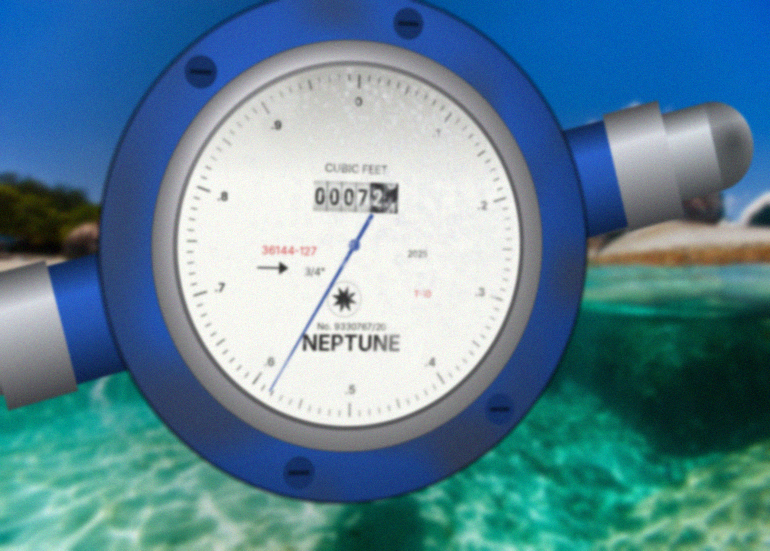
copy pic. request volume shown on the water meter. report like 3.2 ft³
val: 723.58 ft³
